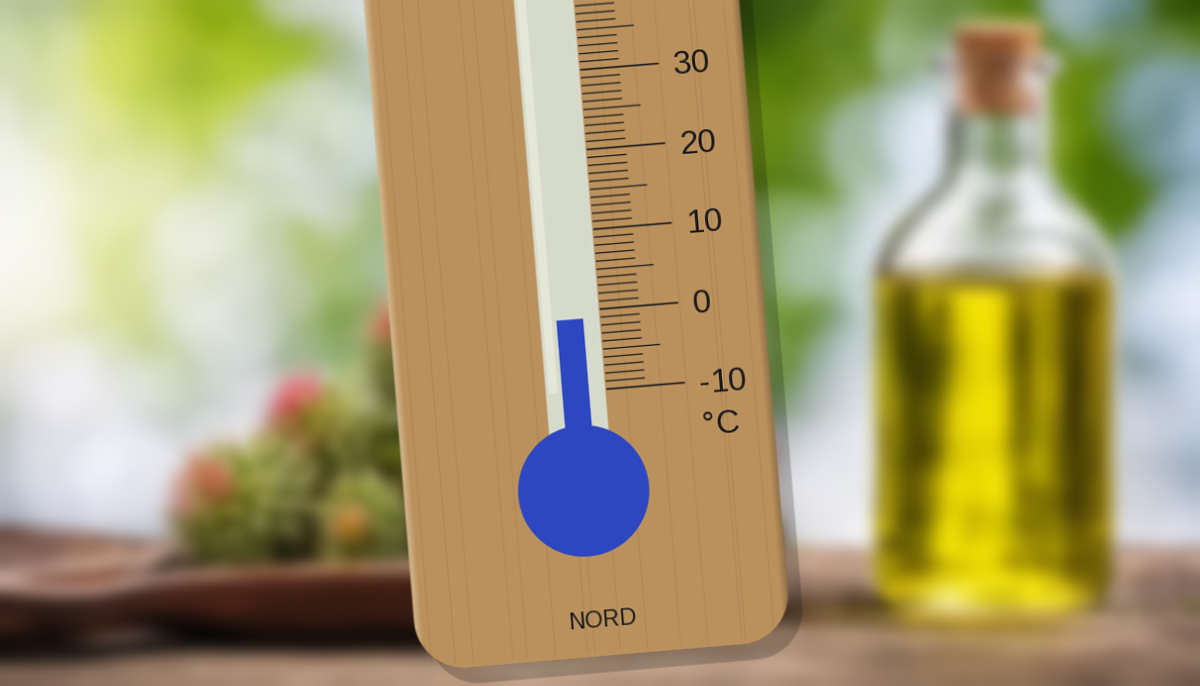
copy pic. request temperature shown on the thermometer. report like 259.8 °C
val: -1 °C
